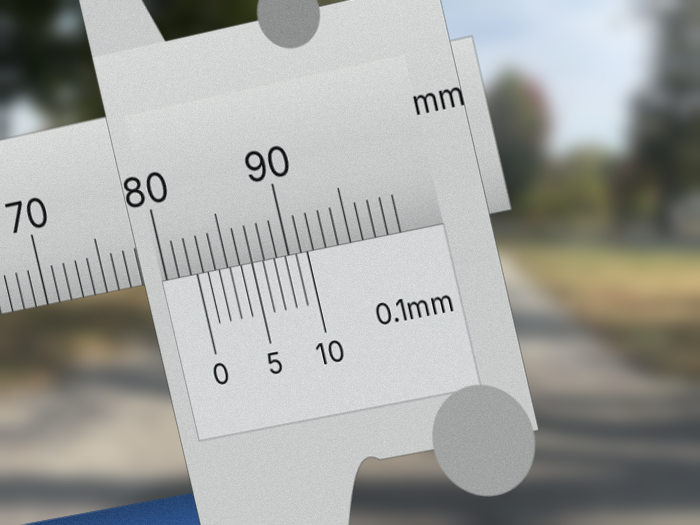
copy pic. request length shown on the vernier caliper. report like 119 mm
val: 82.5 mm
